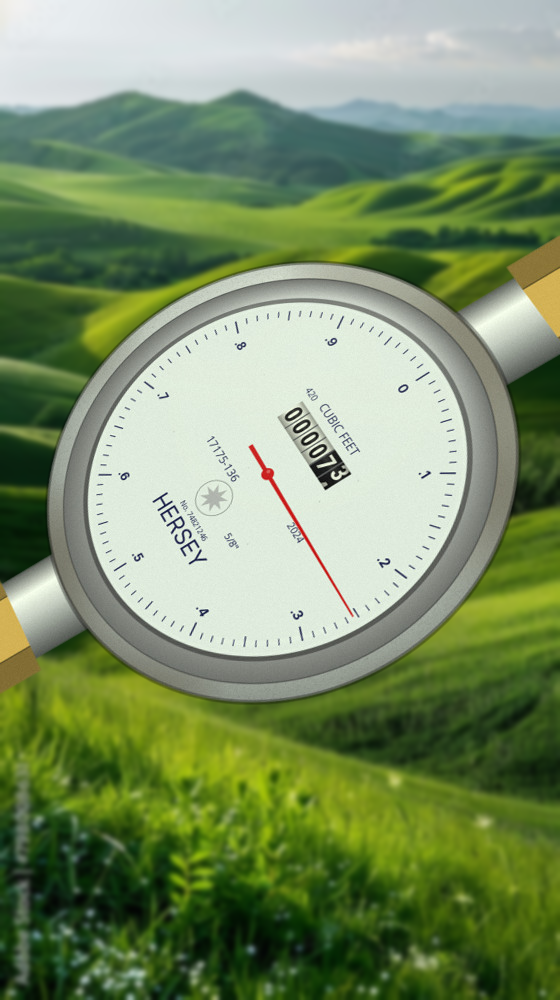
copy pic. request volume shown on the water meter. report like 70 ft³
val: 73.25 ft³
